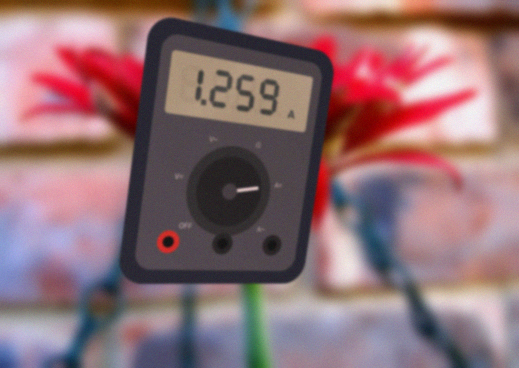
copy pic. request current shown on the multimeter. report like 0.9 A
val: 1.259 A
